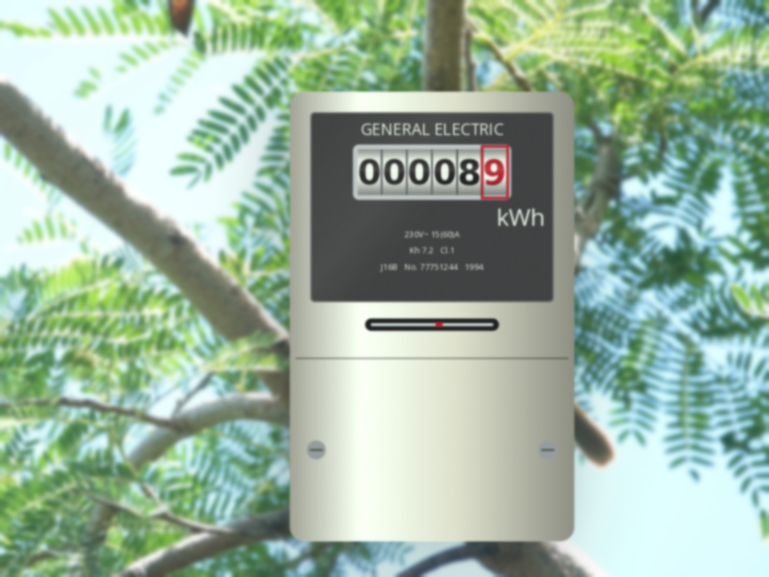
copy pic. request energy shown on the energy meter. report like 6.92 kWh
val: 8.9 kWh
